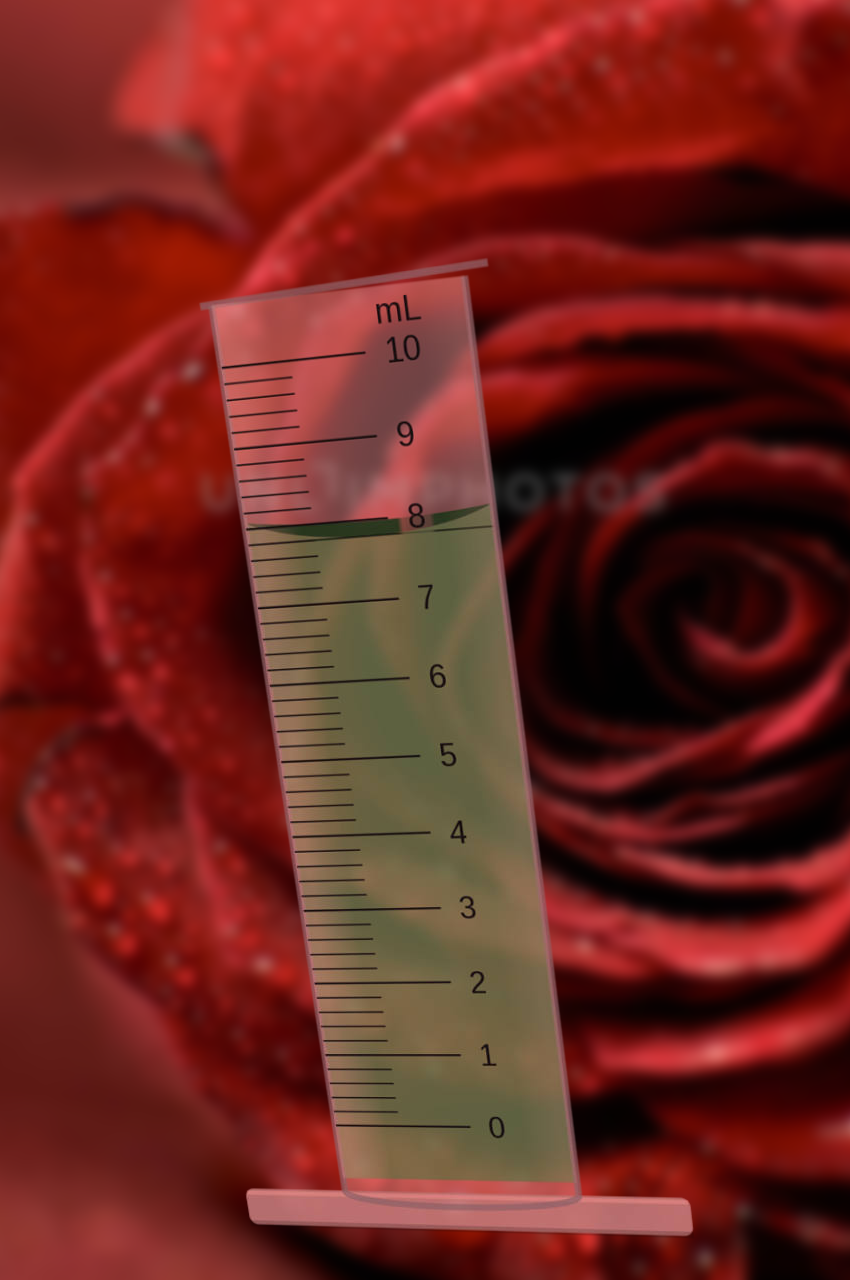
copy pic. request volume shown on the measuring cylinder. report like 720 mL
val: 7.8 mL
